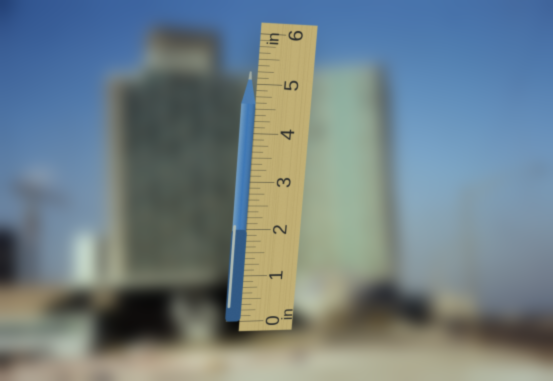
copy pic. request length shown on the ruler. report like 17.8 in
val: 5.25 in
